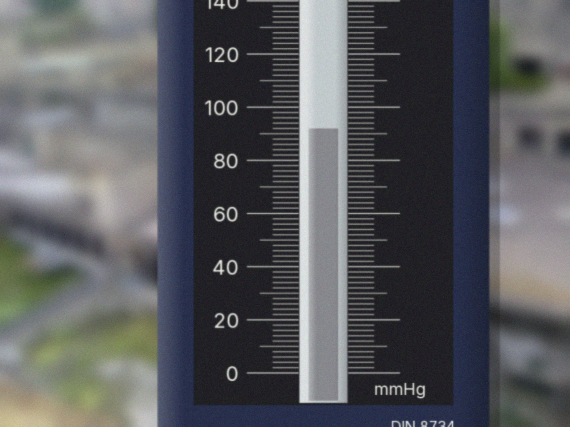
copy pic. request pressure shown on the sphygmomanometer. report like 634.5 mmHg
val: 92 mmHg
